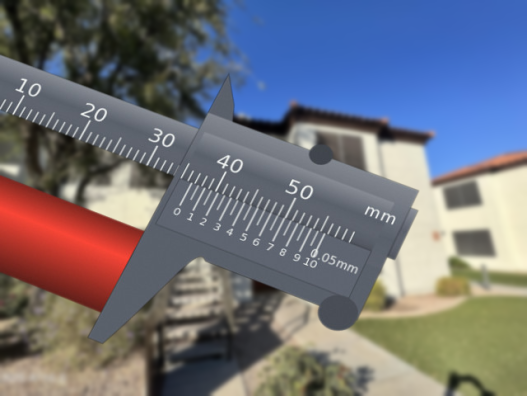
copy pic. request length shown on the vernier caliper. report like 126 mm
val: 36.6 mm
